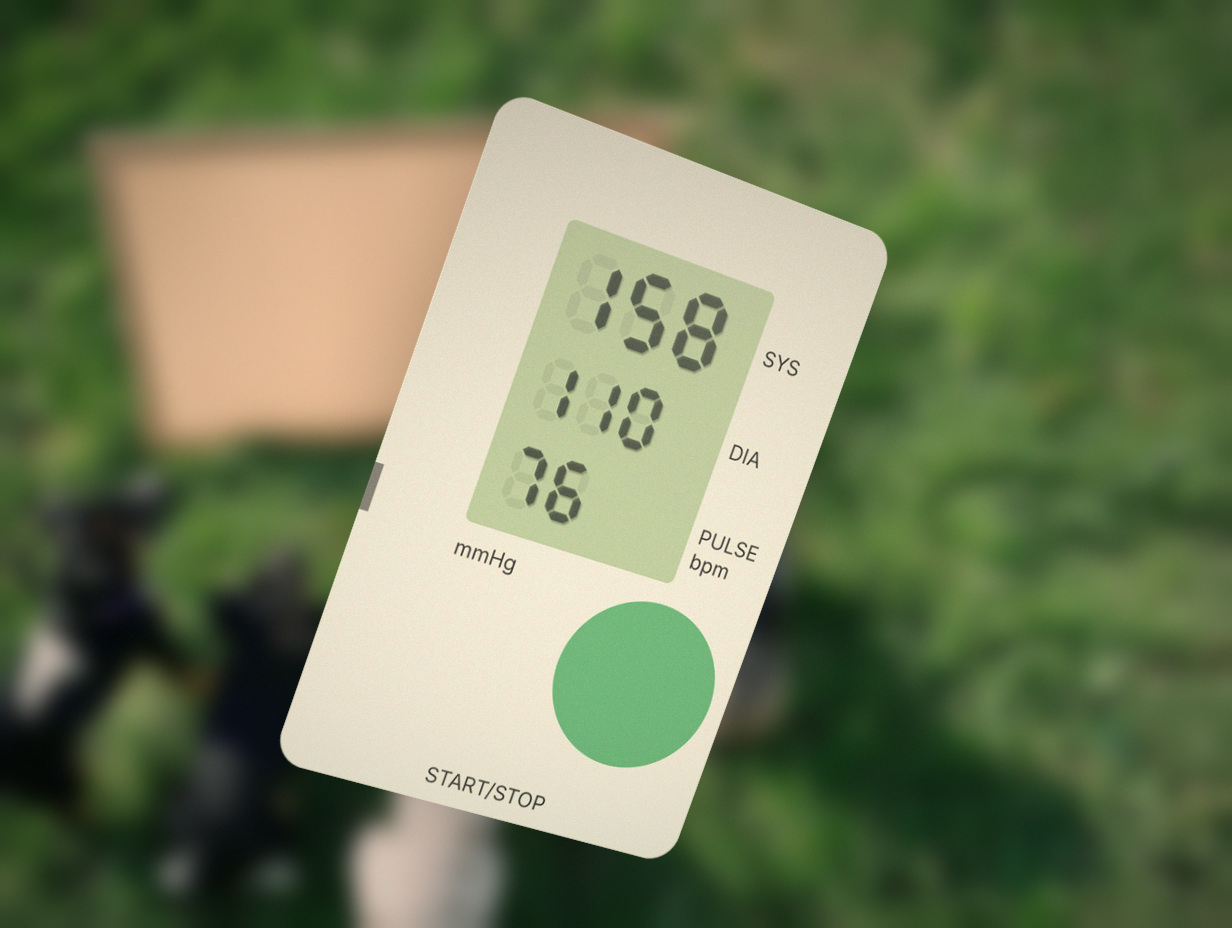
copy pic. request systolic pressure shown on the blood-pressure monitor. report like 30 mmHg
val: 158 mmHg
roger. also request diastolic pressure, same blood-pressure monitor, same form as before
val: 110 mmHg
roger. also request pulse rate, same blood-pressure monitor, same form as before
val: 76 bpm
